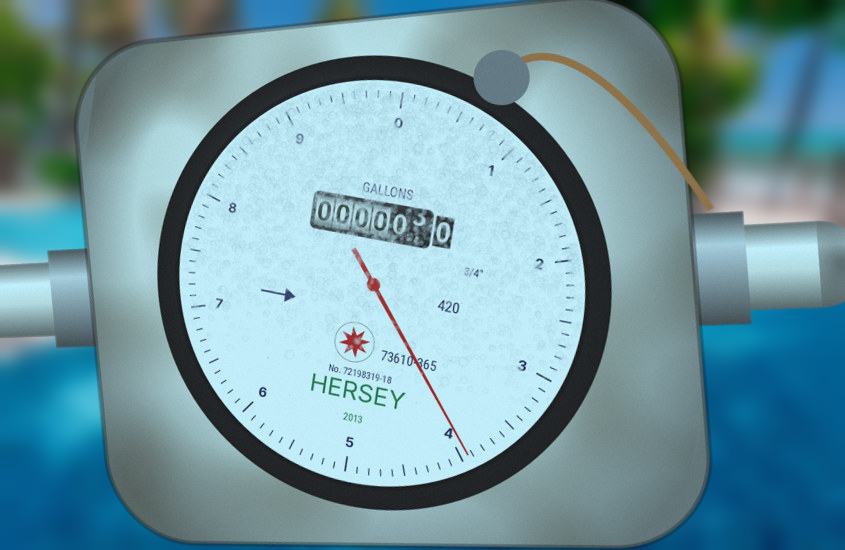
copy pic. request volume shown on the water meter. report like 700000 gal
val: 33.9 gal
